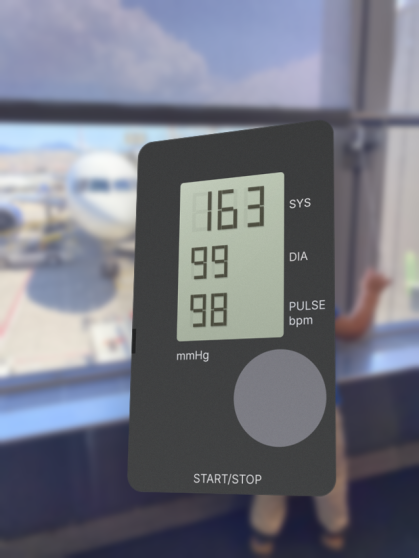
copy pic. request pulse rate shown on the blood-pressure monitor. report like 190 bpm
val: 98 bpm
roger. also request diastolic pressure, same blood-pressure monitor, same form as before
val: 99 mmHg
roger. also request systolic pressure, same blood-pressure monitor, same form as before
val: 163 mmHg
